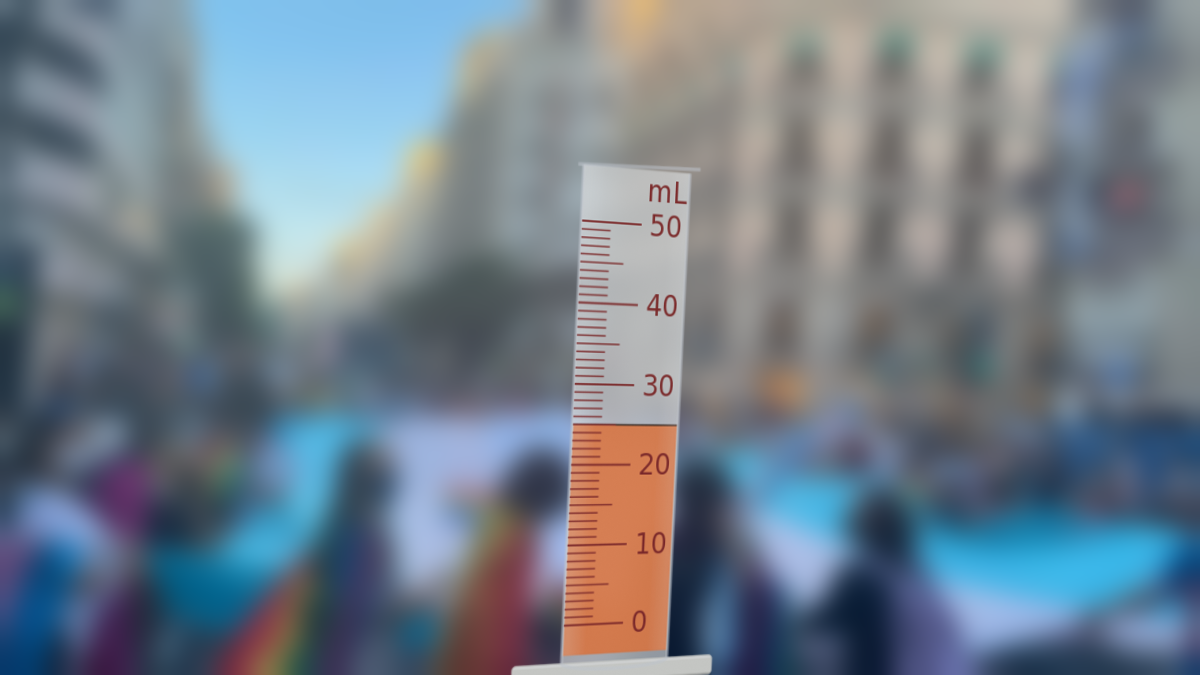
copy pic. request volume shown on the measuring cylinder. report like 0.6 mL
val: 25 mL
